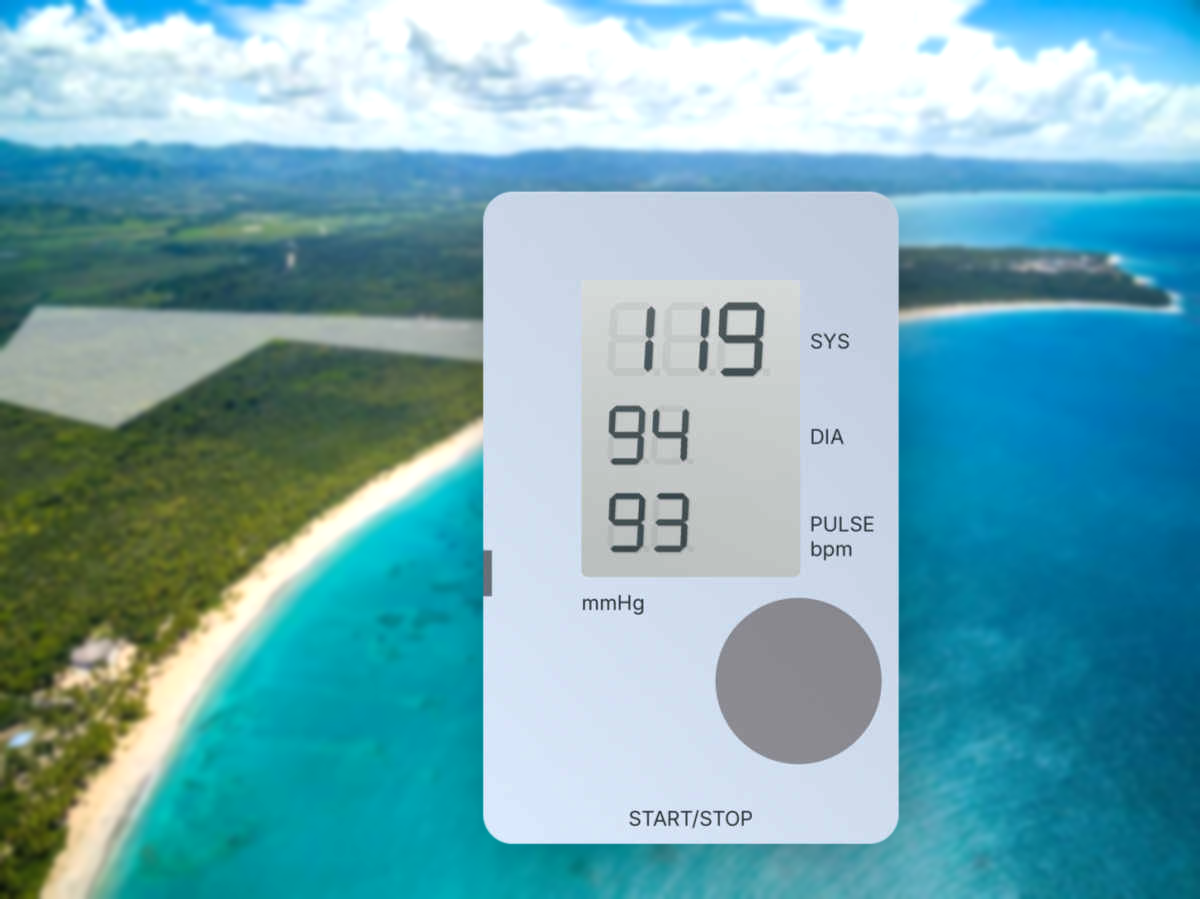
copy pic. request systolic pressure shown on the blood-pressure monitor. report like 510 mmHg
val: 119 mmHg
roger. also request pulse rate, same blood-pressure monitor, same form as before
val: 93 bpm
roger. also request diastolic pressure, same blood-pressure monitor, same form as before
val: 94 mmHg
